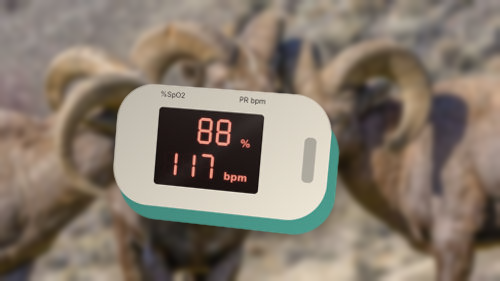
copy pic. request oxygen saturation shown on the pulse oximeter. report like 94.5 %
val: 88 %
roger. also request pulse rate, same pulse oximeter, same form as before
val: 117 bpm
